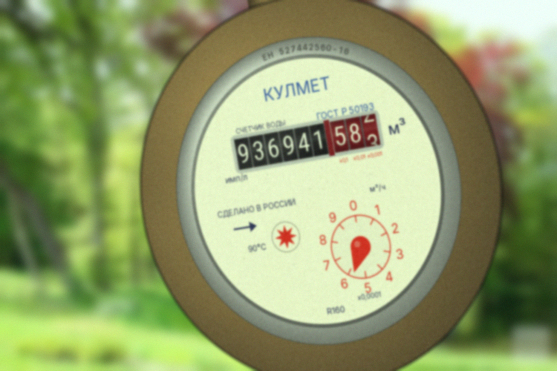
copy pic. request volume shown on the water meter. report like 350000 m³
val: 936941.5825 m³
